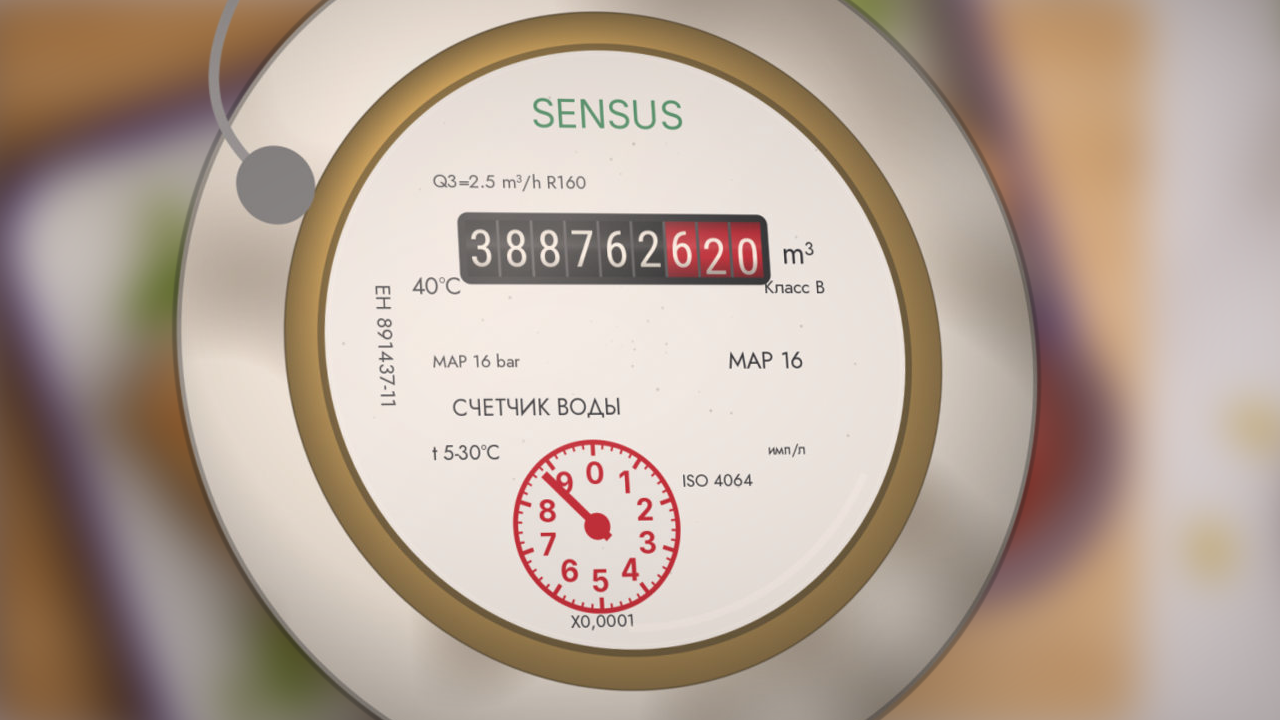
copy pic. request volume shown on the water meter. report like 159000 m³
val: 388762.6198 m³
